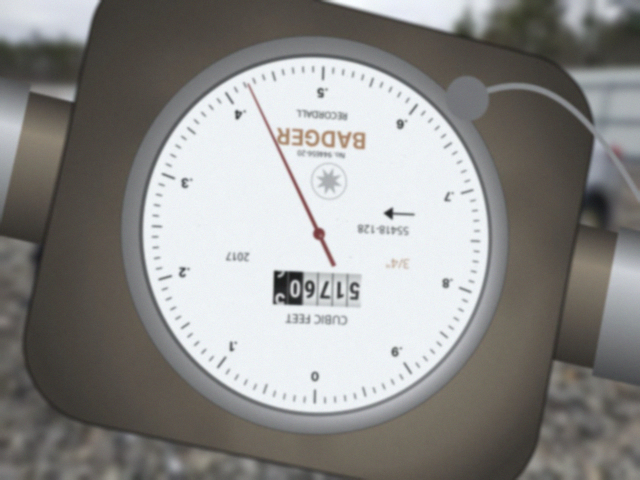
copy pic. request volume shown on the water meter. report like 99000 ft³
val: 517605.42 ft³
